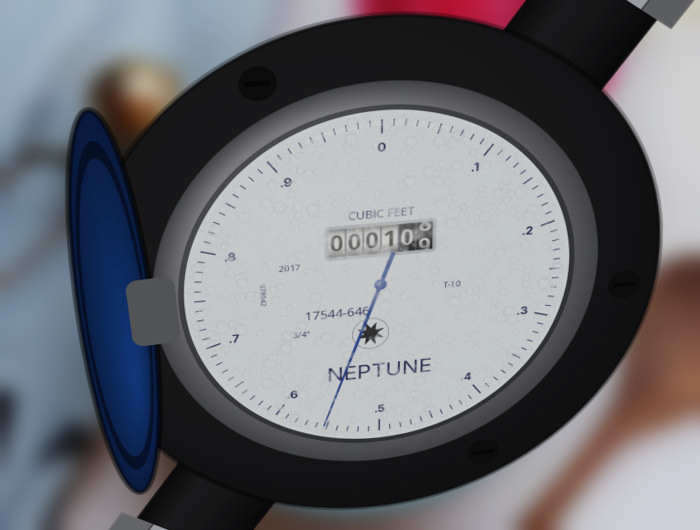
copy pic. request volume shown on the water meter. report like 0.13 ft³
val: 108.55 ft³
